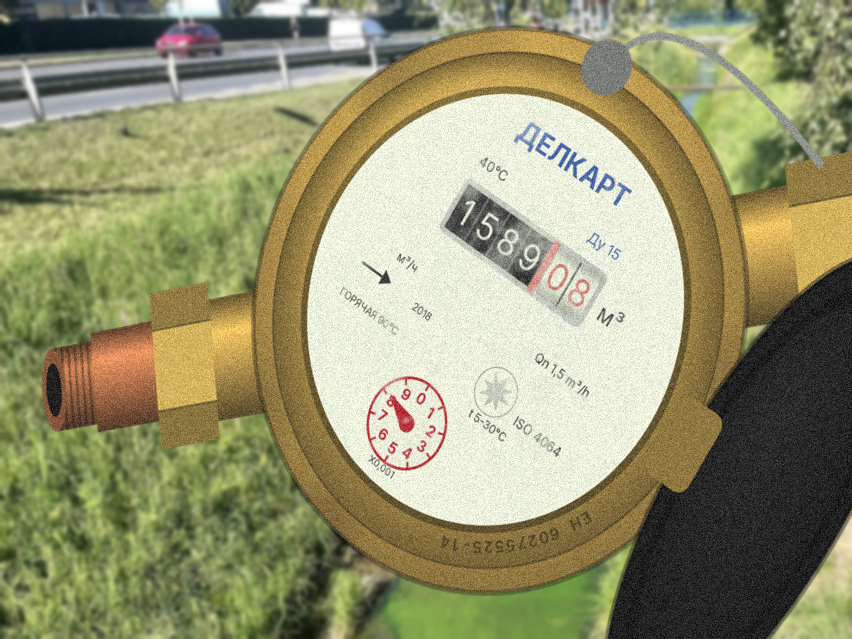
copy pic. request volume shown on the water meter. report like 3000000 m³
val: 1589.088 m³
